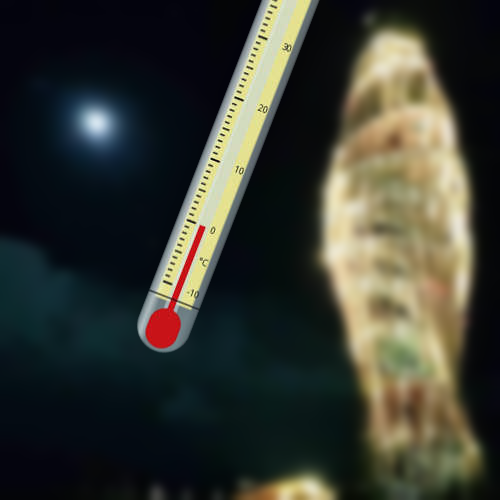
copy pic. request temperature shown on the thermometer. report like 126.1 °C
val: 0 °C
